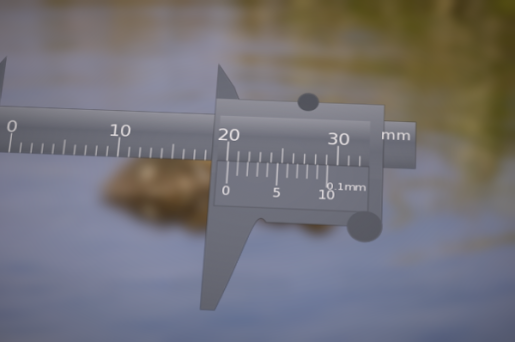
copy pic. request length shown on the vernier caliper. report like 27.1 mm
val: 20.1 mm
